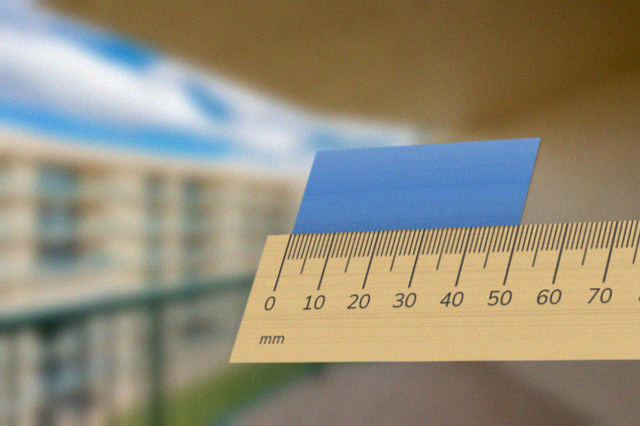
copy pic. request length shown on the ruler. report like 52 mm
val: 50 mm
